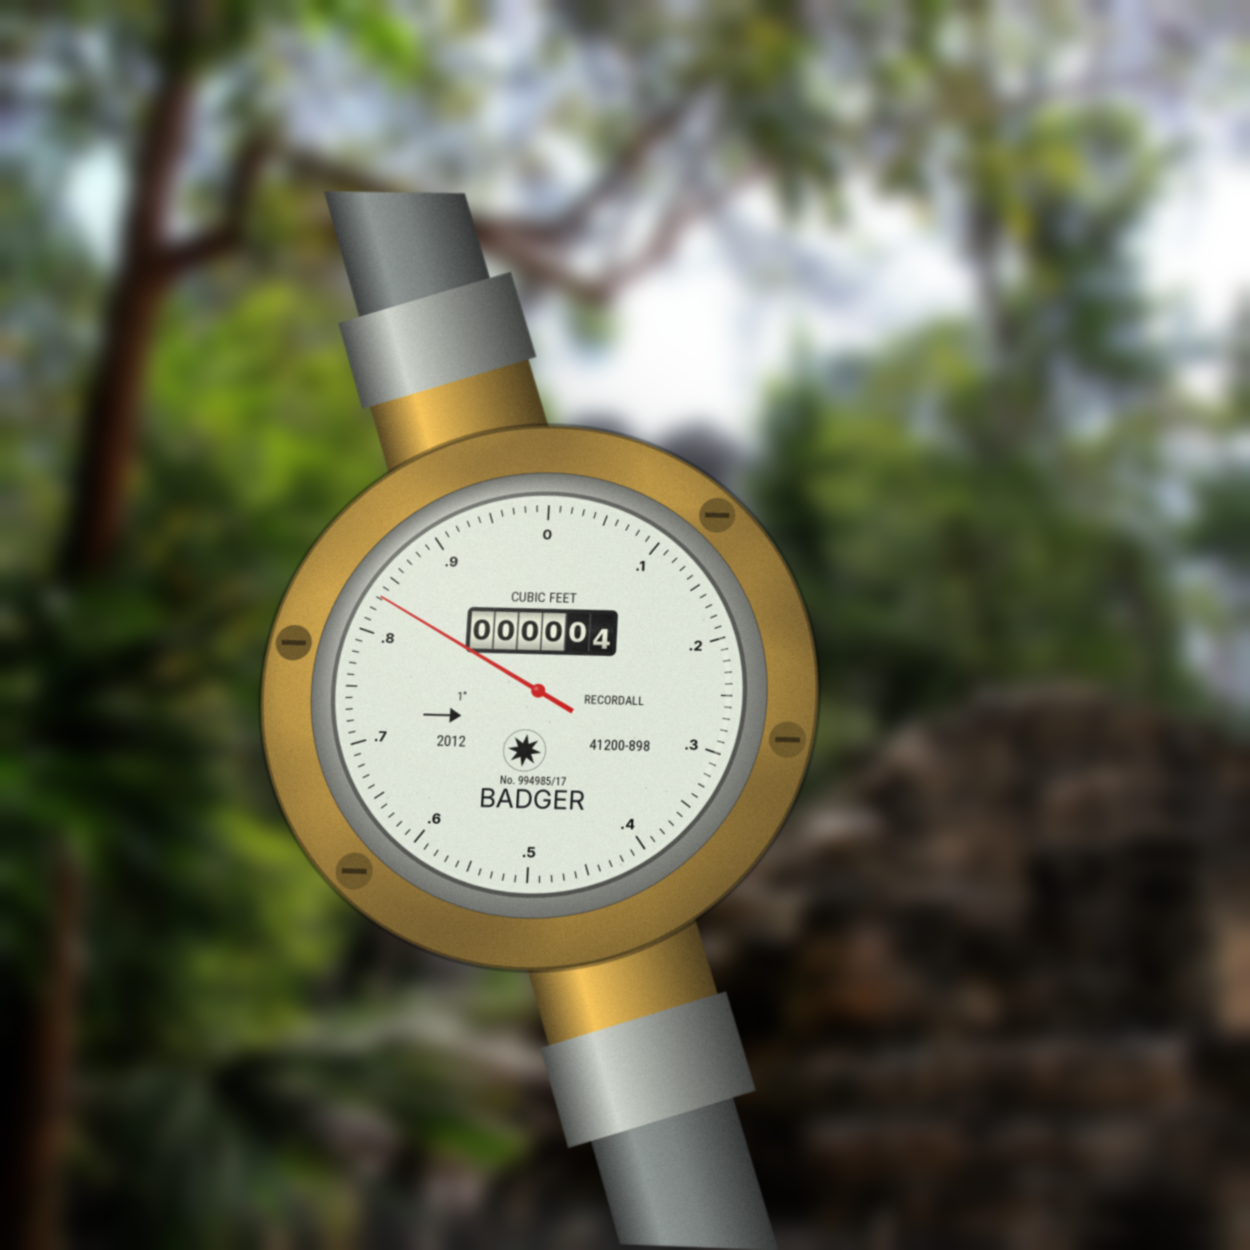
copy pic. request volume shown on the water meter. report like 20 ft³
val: 3.83 ft³
